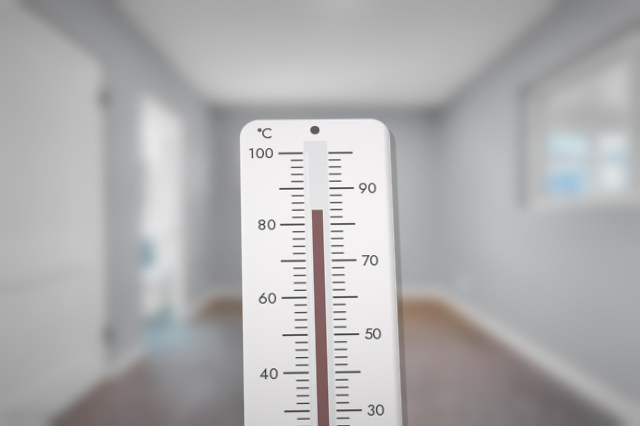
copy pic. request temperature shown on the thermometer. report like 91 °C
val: 84 °C
